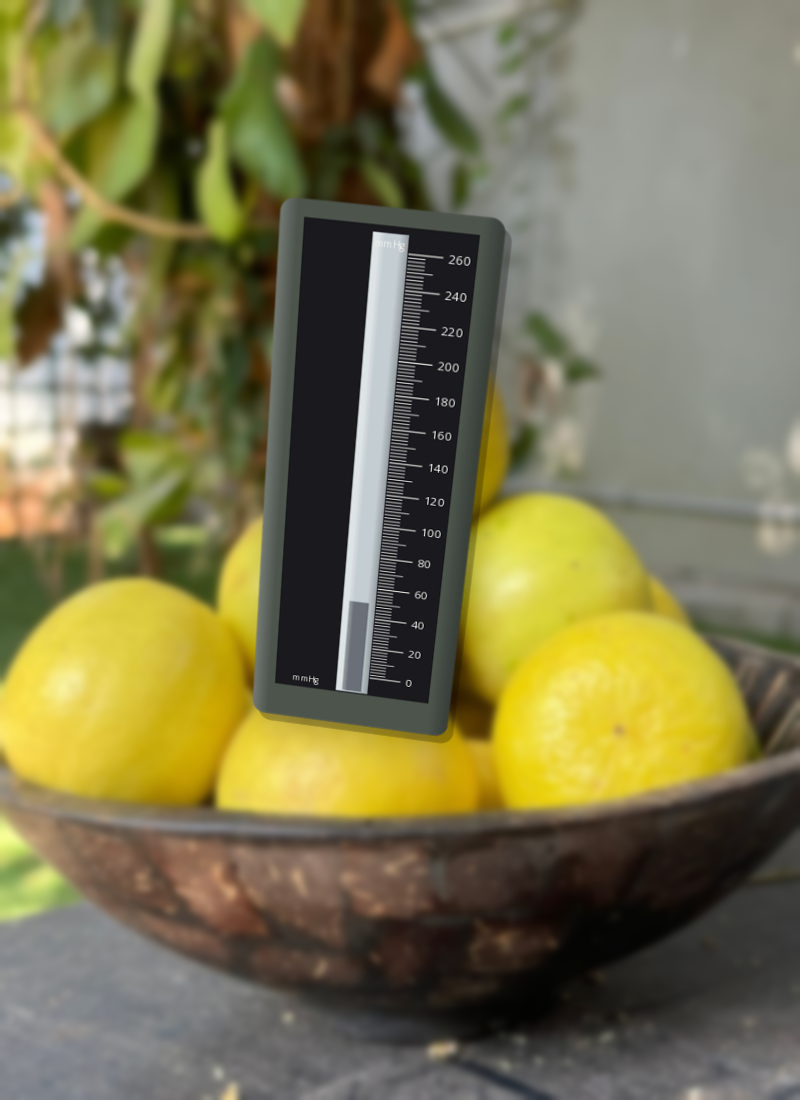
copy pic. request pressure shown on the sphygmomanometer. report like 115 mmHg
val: 50 mmHg
